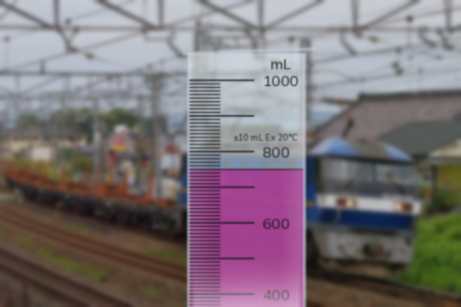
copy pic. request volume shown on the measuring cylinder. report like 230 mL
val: 750 mL
